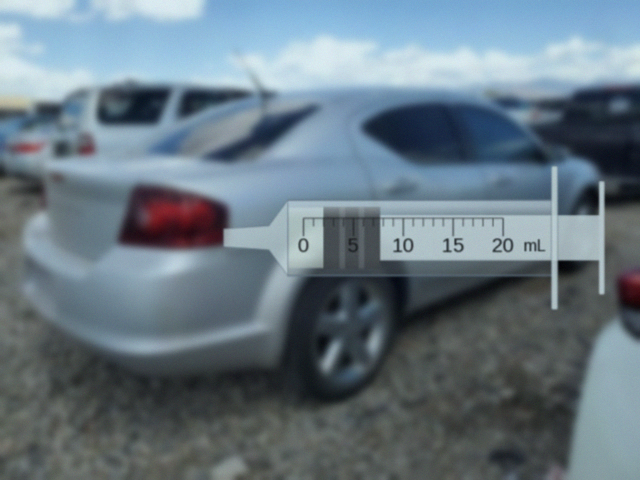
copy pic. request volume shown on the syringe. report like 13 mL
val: 2 mL
